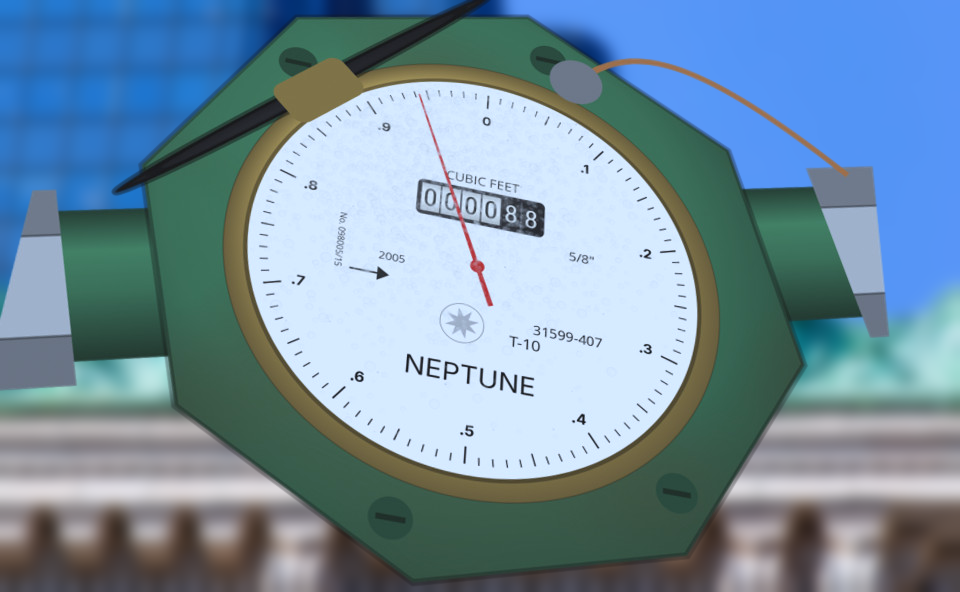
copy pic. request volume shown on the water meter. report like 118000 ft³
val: 87.94 ft³
